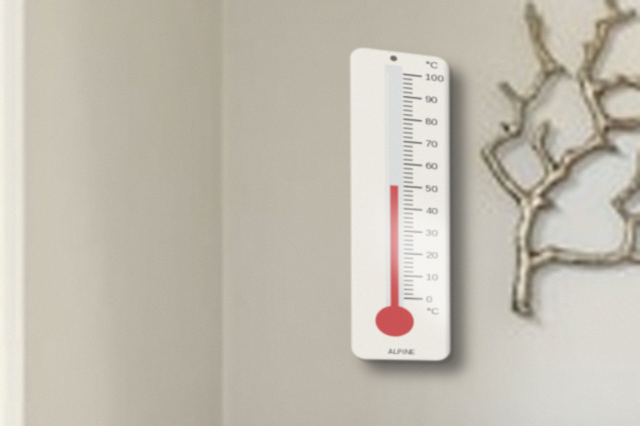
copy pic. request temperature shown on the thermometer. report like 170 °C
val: 50 °C
